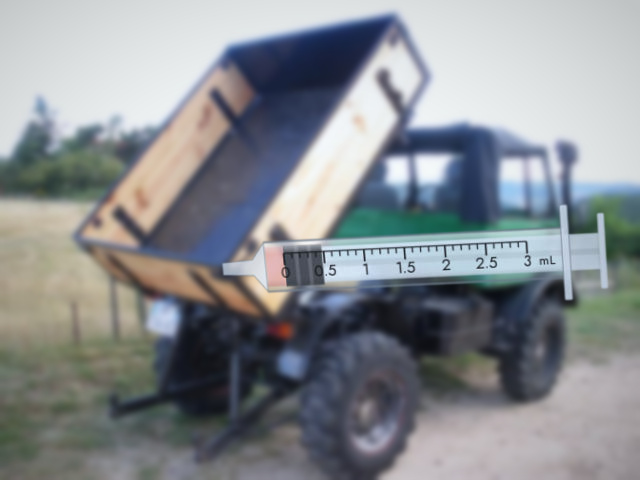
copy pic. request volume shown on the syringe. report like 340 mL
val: 0 mL
